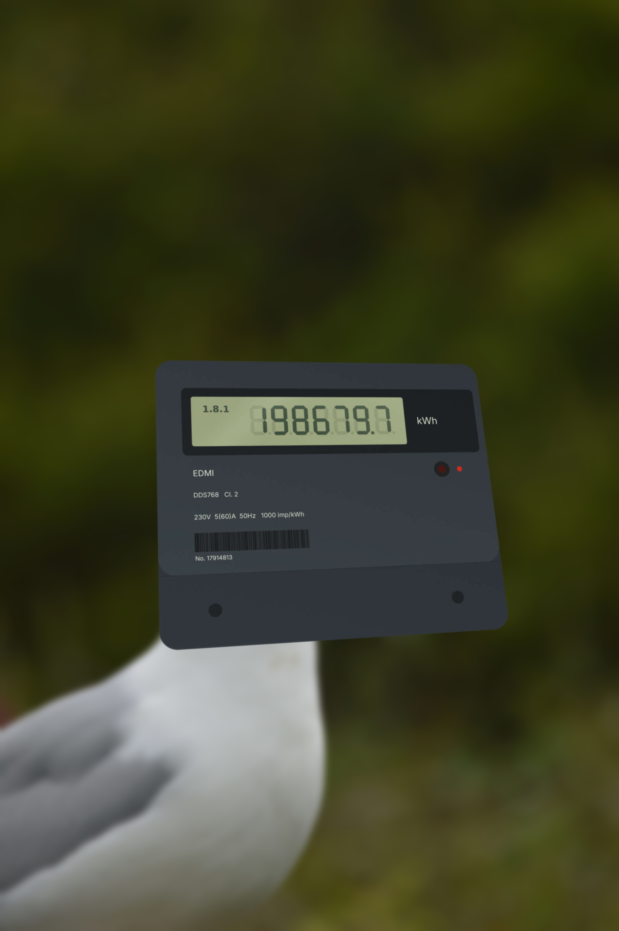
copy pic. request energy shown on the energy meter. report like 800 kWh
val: 198679.7 kWh
